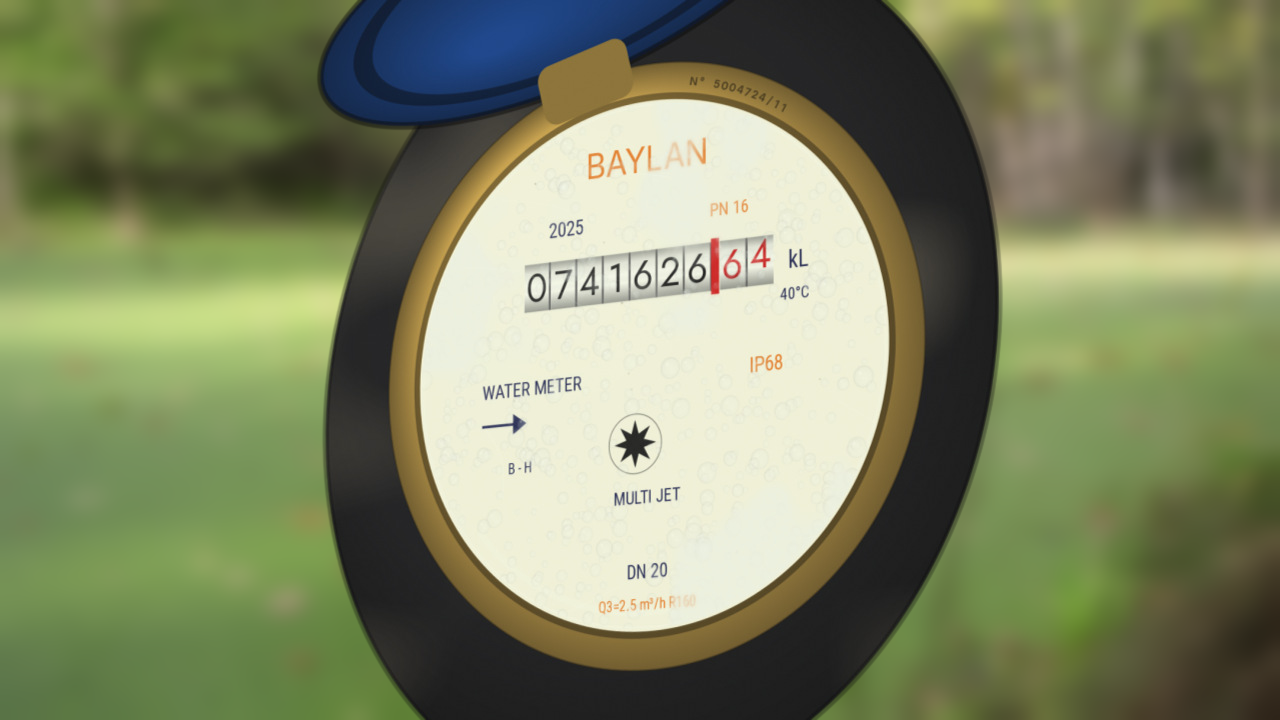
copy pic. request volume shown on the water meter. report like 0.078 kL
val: 741626.64 kL
